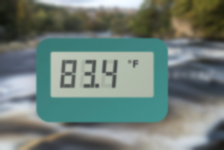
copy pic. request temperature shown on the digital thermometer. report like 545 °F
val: 83.4 °F
